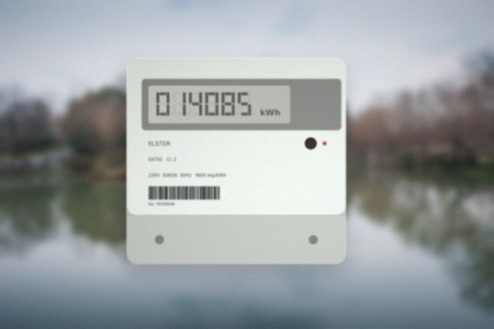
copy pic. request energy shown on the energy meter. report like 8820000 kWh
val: 14085 kWh
